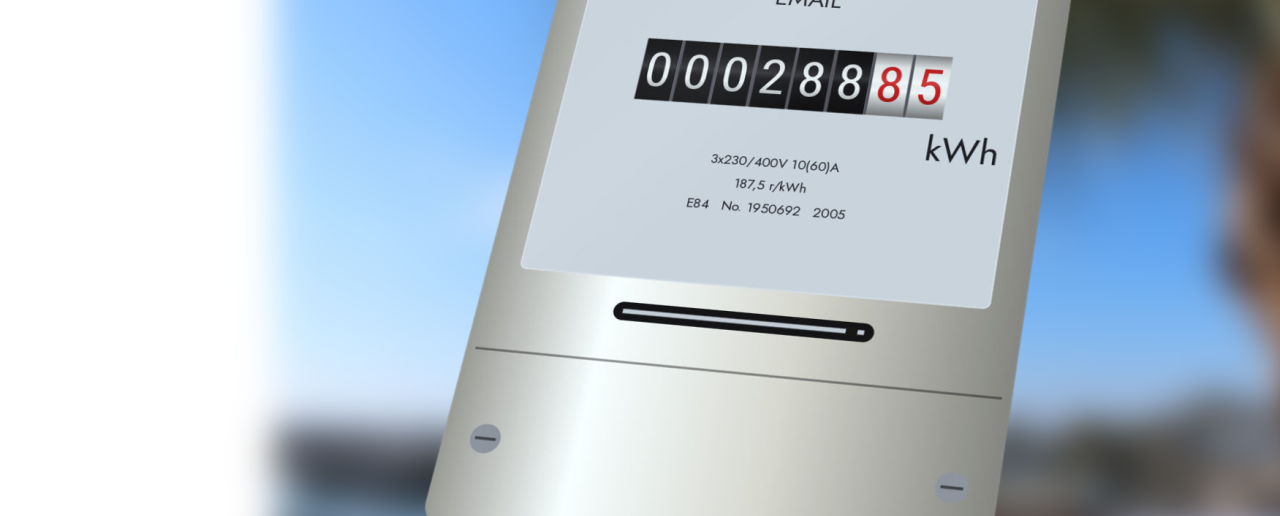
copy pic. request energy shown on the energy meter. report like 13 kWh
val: 288.85 kWh
